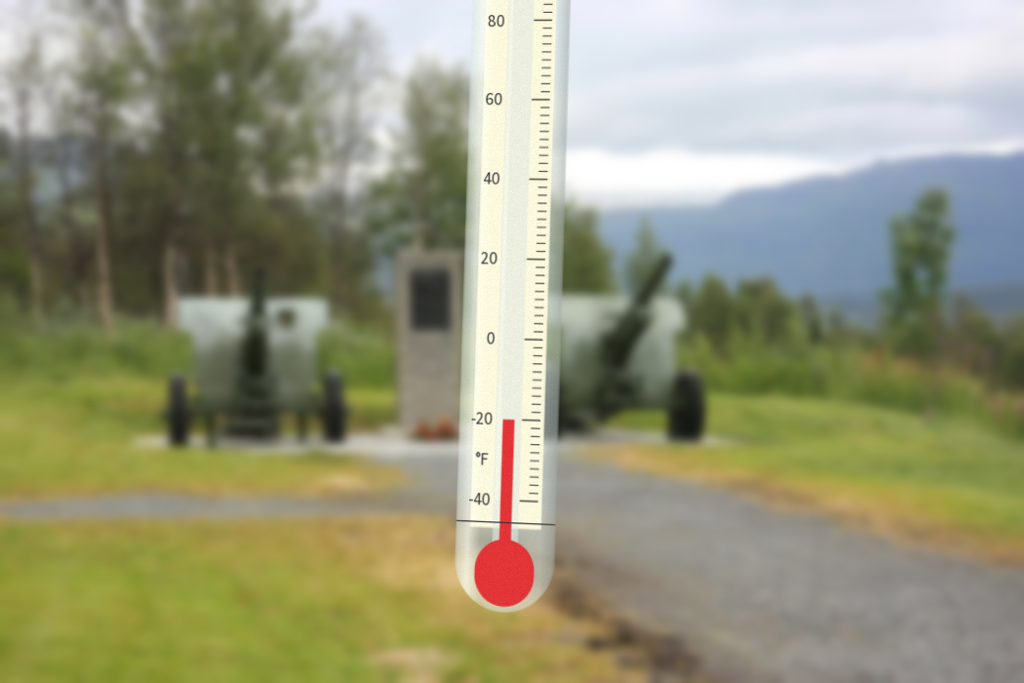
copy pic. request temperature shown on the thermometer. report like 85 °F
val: -20 °F
